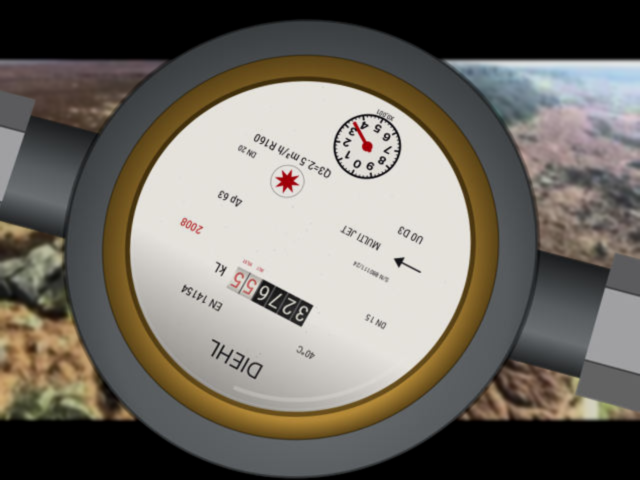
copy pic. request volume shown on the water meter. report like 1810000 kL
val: 3276.553 kL
